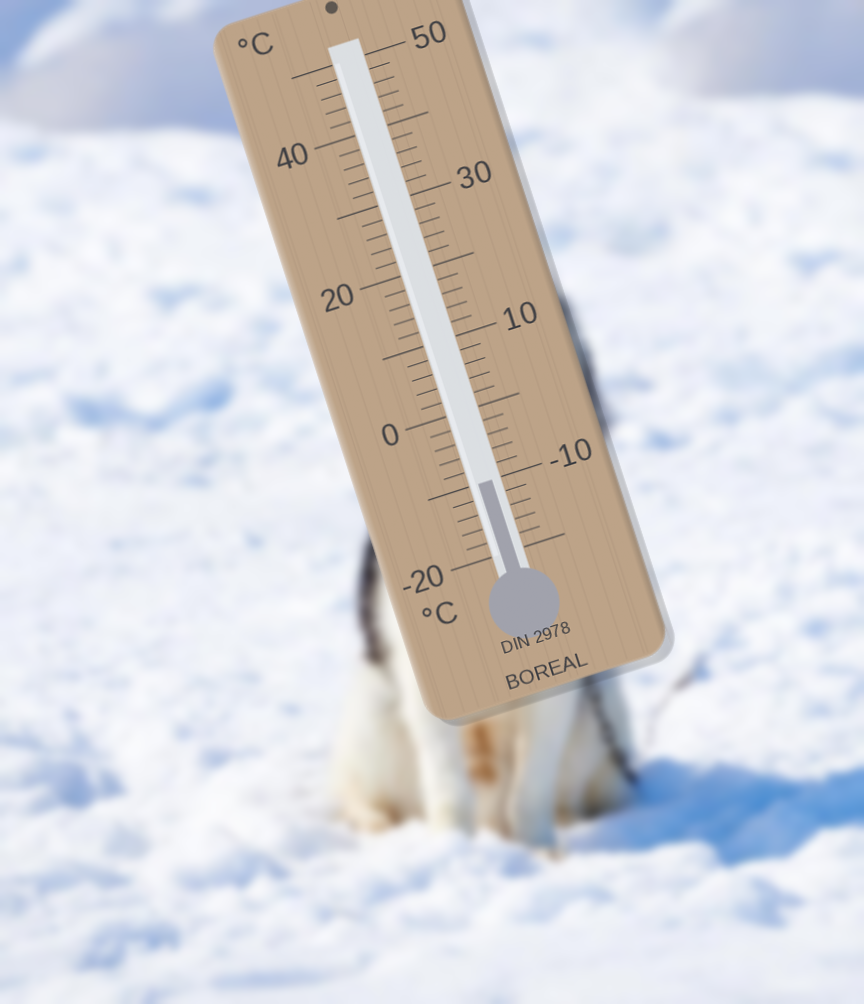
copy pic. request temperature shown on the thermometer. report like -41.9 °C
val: -10 °C
